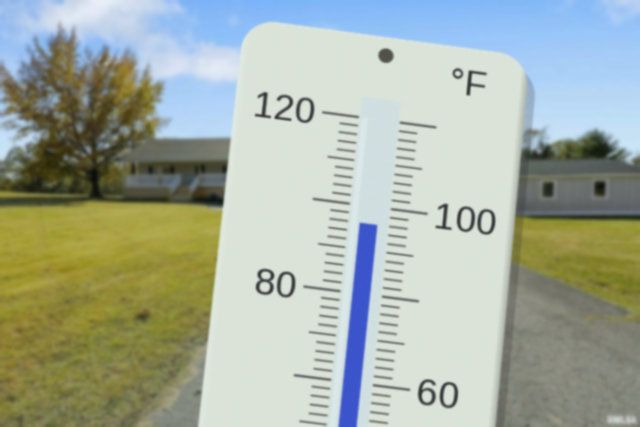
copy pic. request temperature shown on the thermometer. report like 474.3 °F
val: 96 °F
